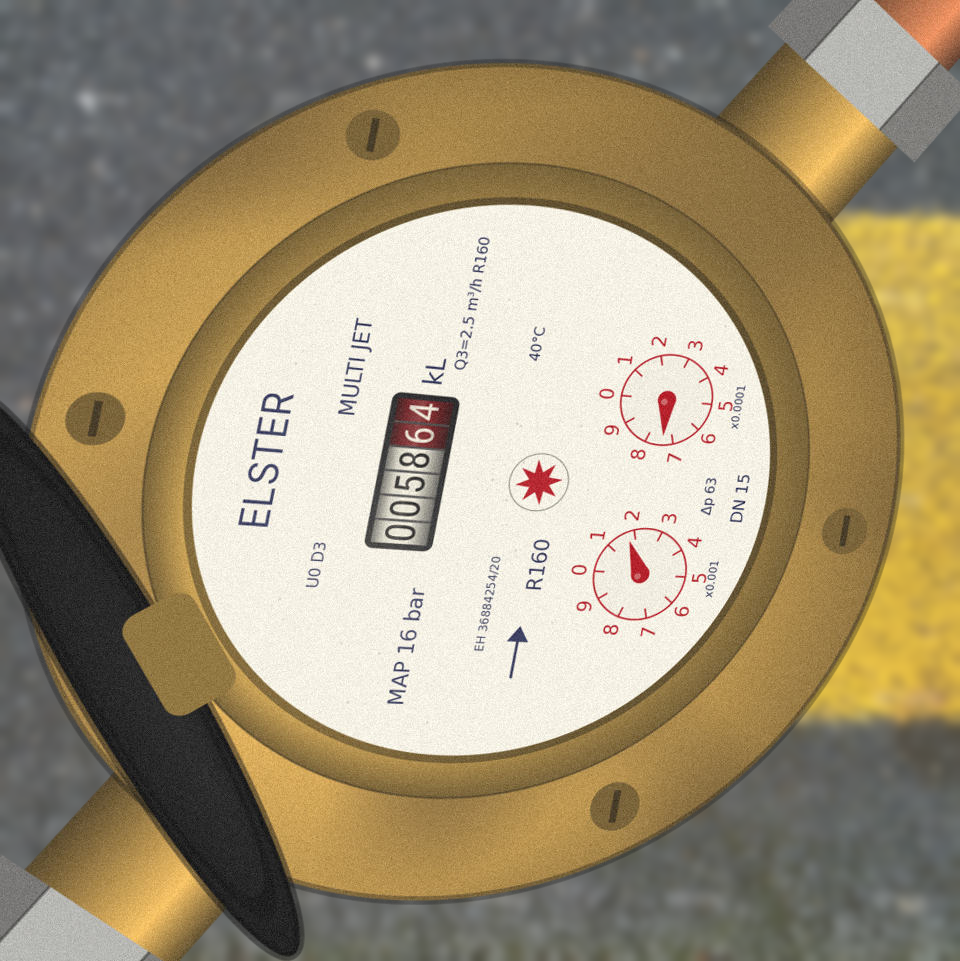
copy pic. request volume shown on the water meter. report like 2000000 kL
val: 58.6417 kL
